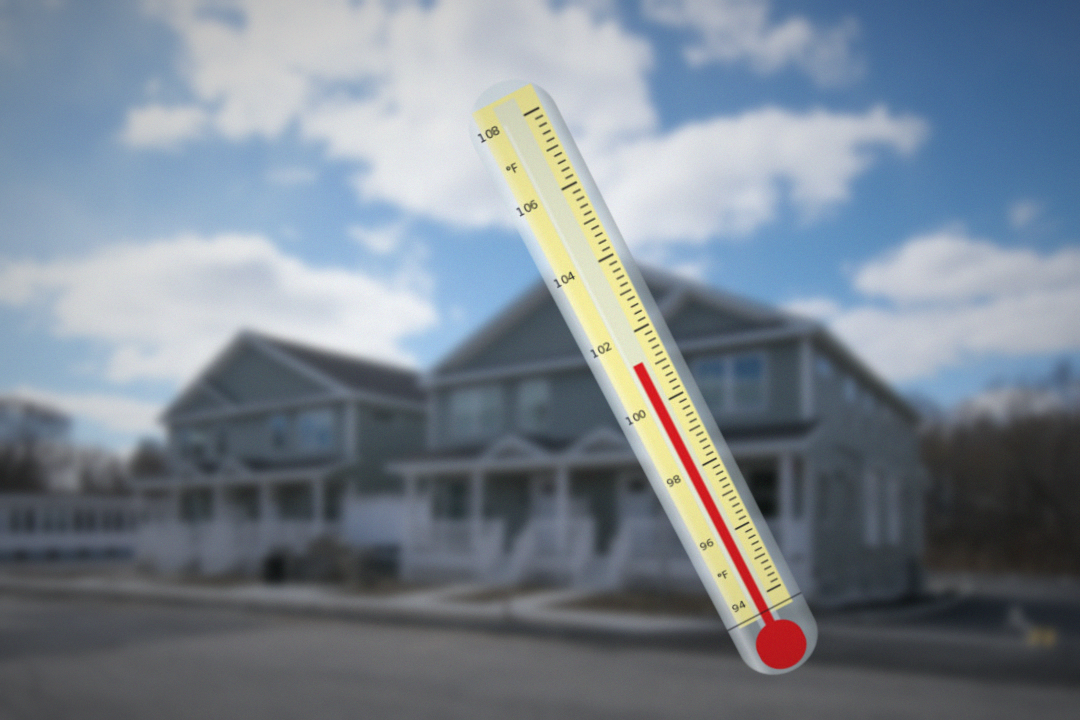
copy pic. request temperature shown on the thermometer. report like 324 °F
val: 101.2 °F
